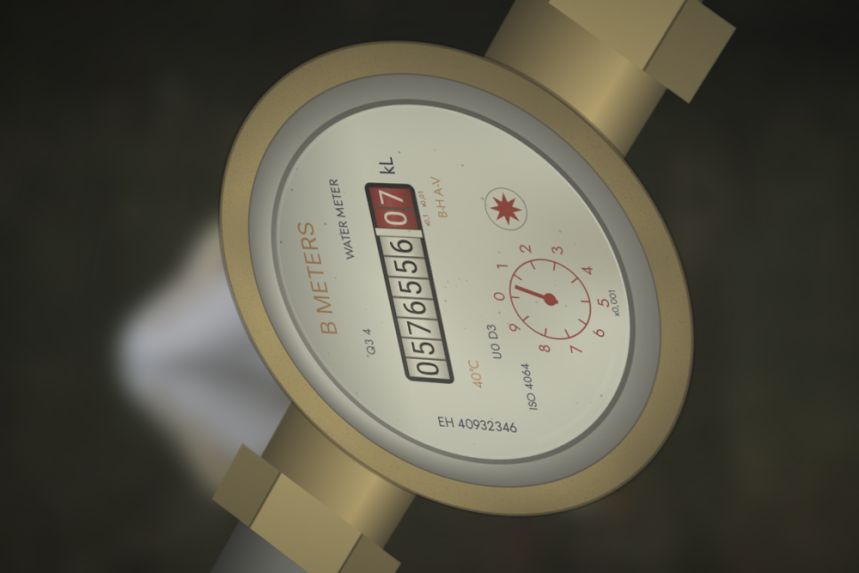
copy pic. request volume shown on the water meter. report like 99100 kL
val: 576556.070 kL
